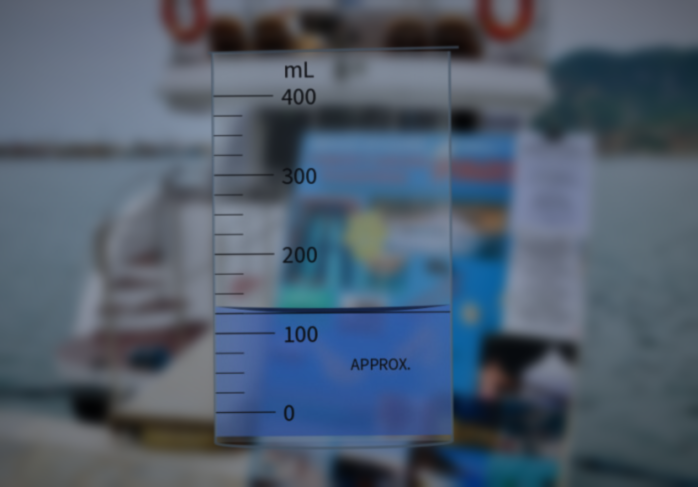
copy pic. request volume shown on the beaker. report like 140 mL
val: 125 mL
